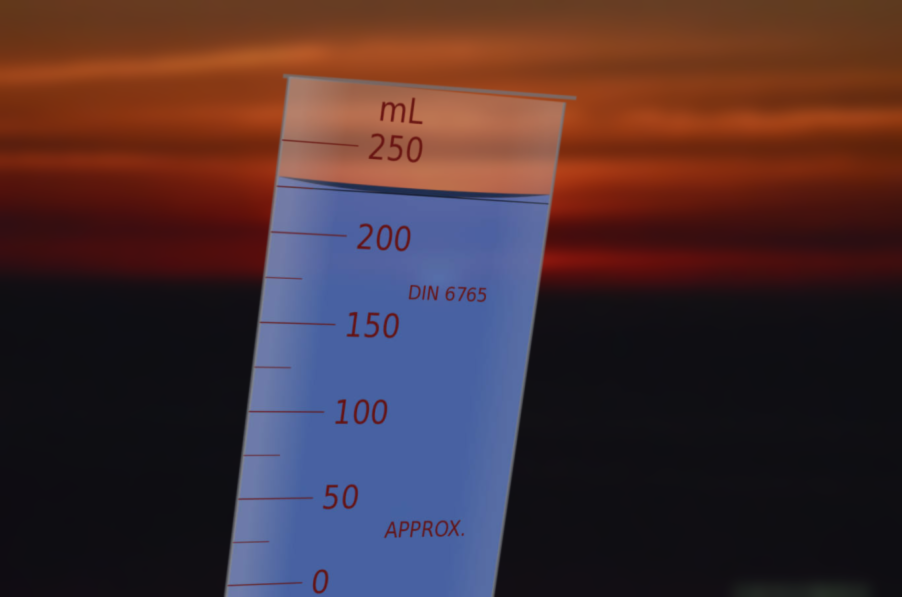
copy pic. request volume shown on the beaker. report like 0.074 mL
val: 225 mL
